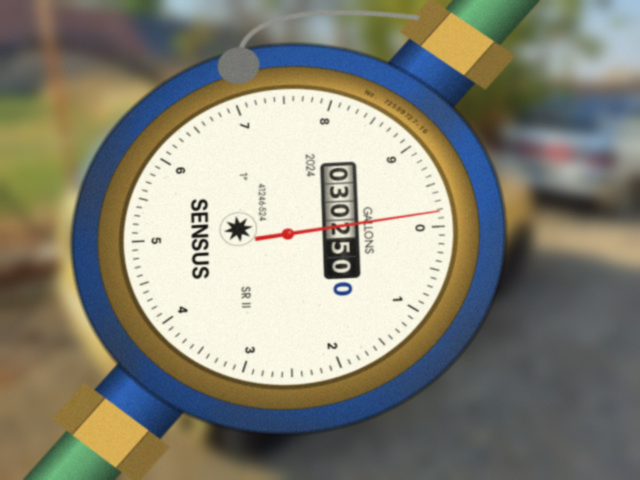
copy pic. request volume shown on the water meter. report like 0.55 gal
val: 302499.8 gal
